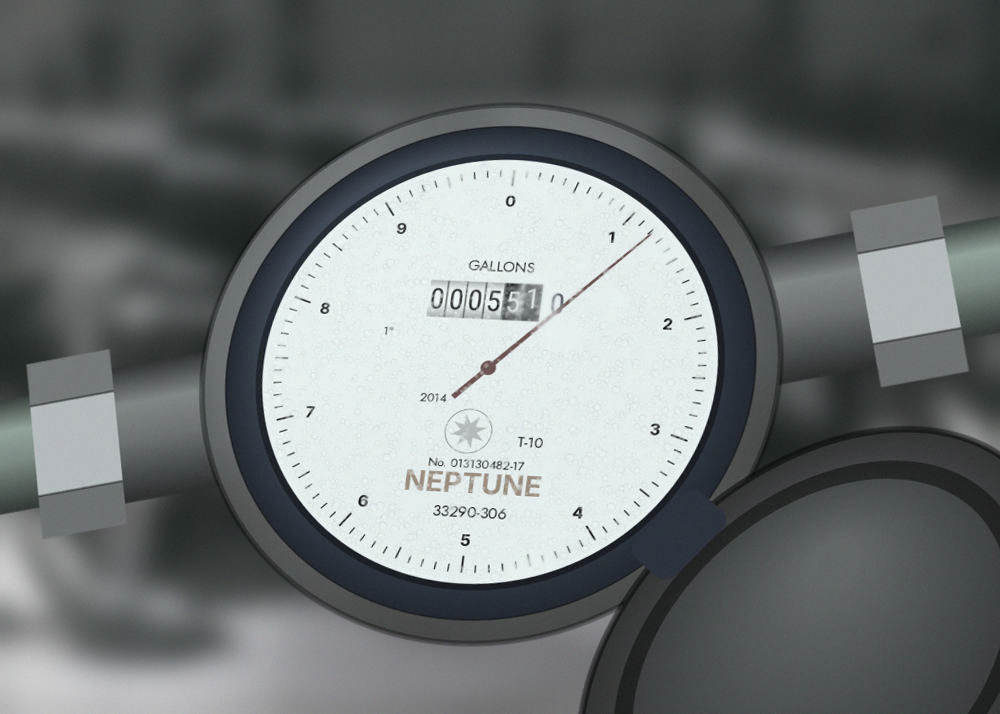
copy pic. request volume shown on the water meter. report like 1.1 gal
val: 5511.2 gal
